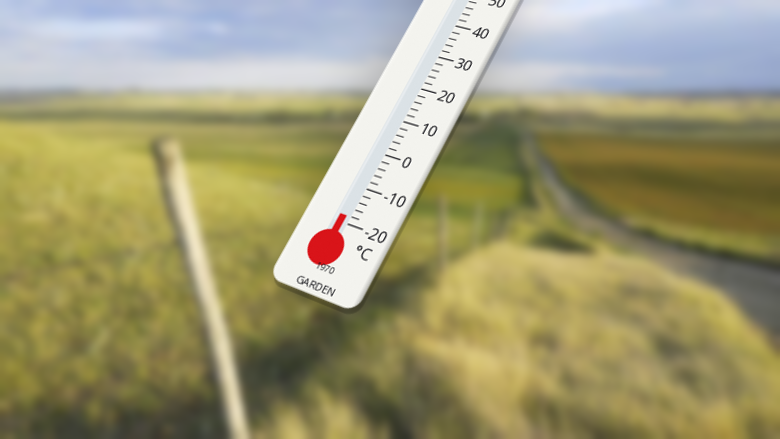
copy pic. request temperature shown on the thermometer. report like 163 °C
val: -18 °C
